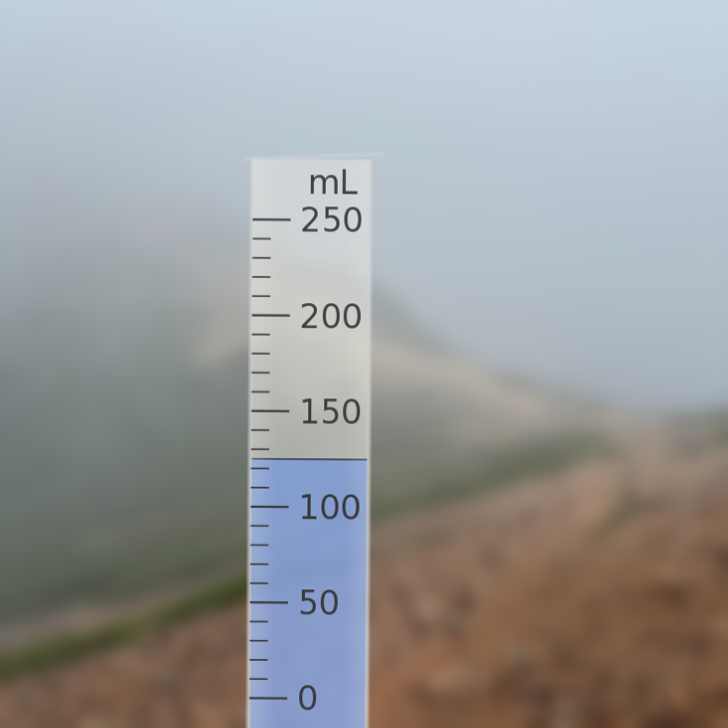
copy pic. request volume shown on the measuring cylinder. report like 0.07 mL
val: 125 mL
